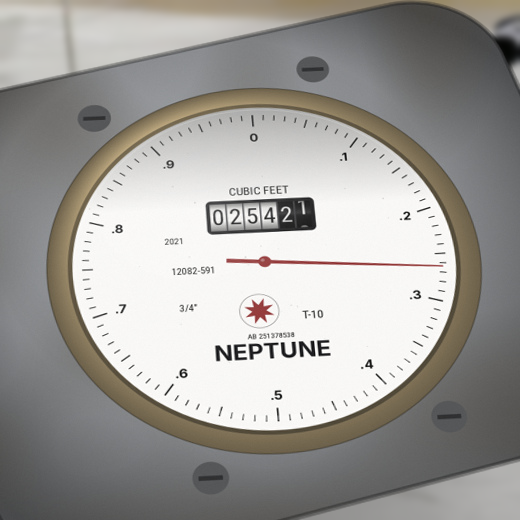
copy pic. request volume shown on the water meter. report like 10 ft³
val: 25421.26 ft³
